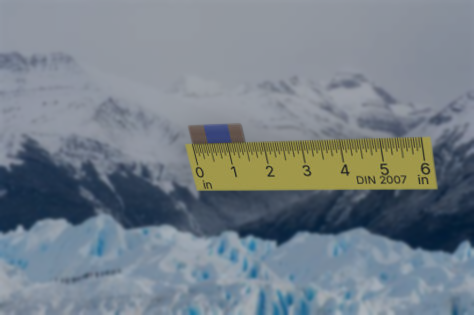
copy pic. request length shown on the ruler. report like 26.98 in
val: 1.5 in
